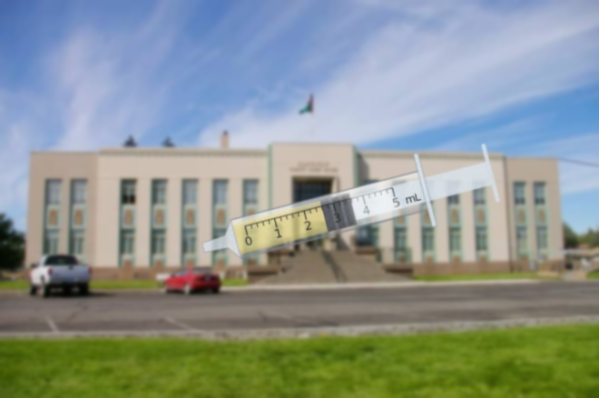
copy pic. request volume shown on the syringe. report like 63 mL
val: 2.6 mL
